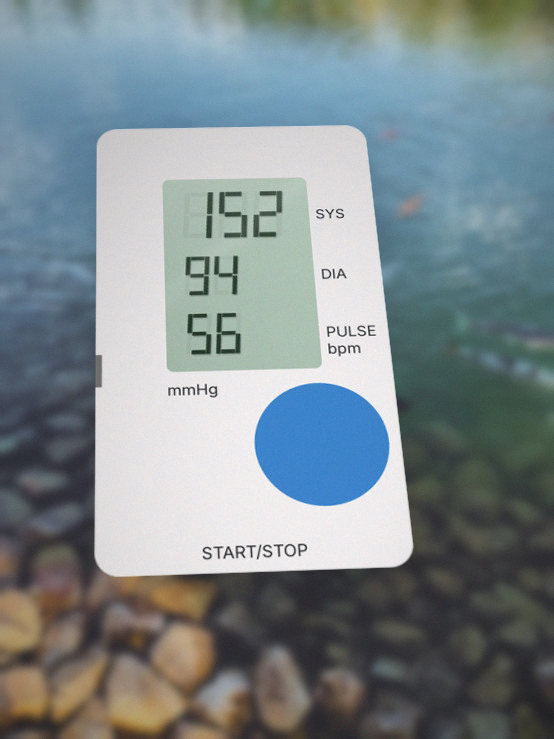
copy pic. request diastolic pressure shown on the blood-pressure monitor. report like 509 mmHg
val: 94 mmHg
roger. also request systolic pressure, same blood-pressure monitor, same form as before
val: 152 mmHg
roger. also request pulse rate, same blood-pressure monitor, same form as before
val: 56 bpm
